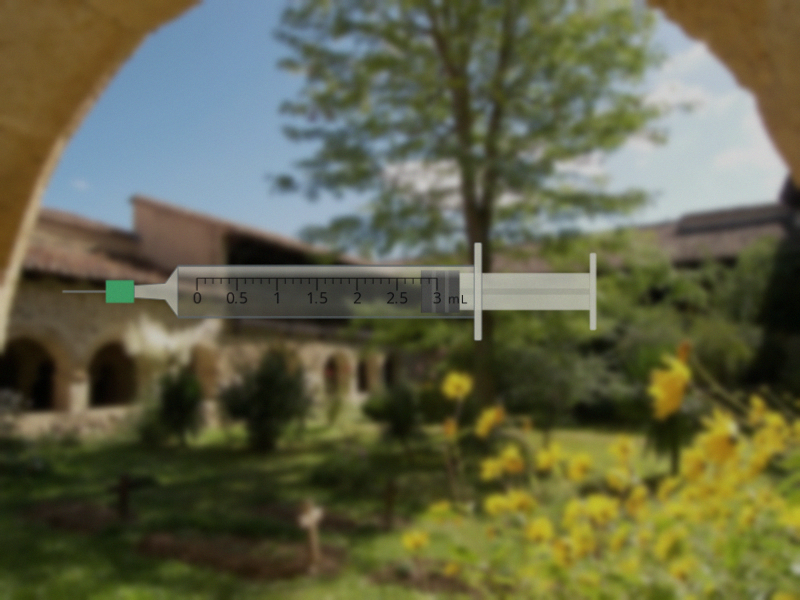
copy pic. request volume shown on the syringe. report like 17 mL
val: 2.8 mL
